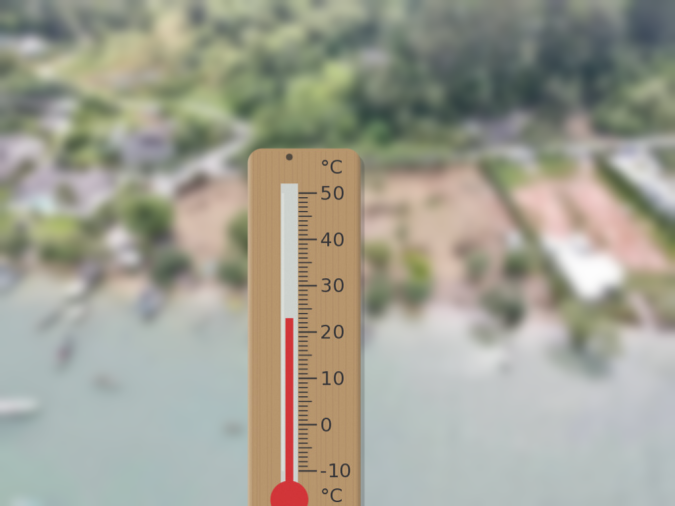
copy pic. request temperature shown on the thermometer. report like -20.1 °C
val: 23 °C
